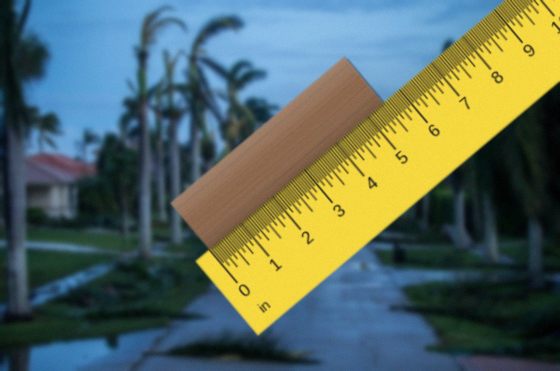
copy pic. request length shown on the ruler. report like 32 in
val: 5.5 in
